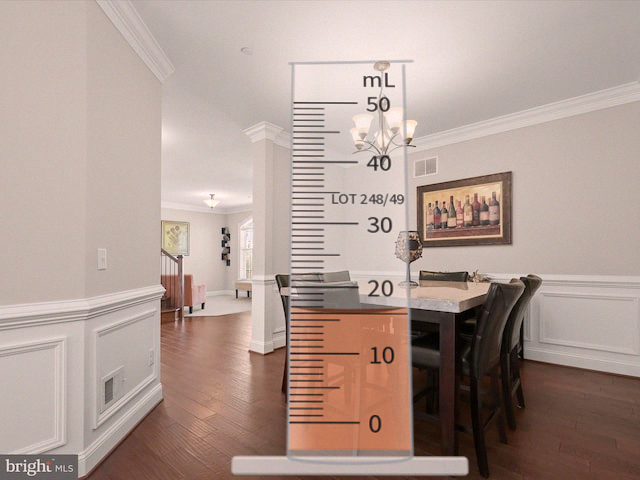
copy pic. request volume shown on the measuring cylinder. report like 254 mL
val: 16 mL
